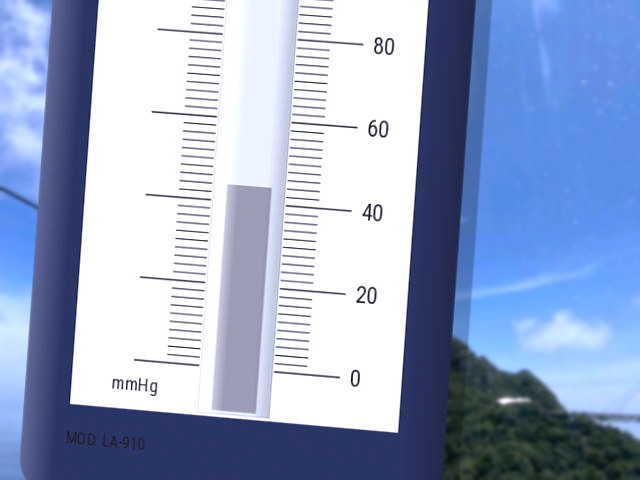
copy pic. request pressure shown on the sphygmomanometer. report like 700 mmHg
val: 44 mmHg
